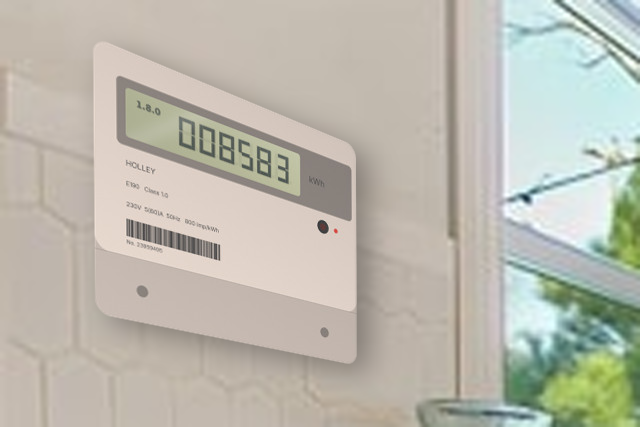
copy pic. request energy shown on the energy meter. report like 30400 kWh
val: 8583 kWh
